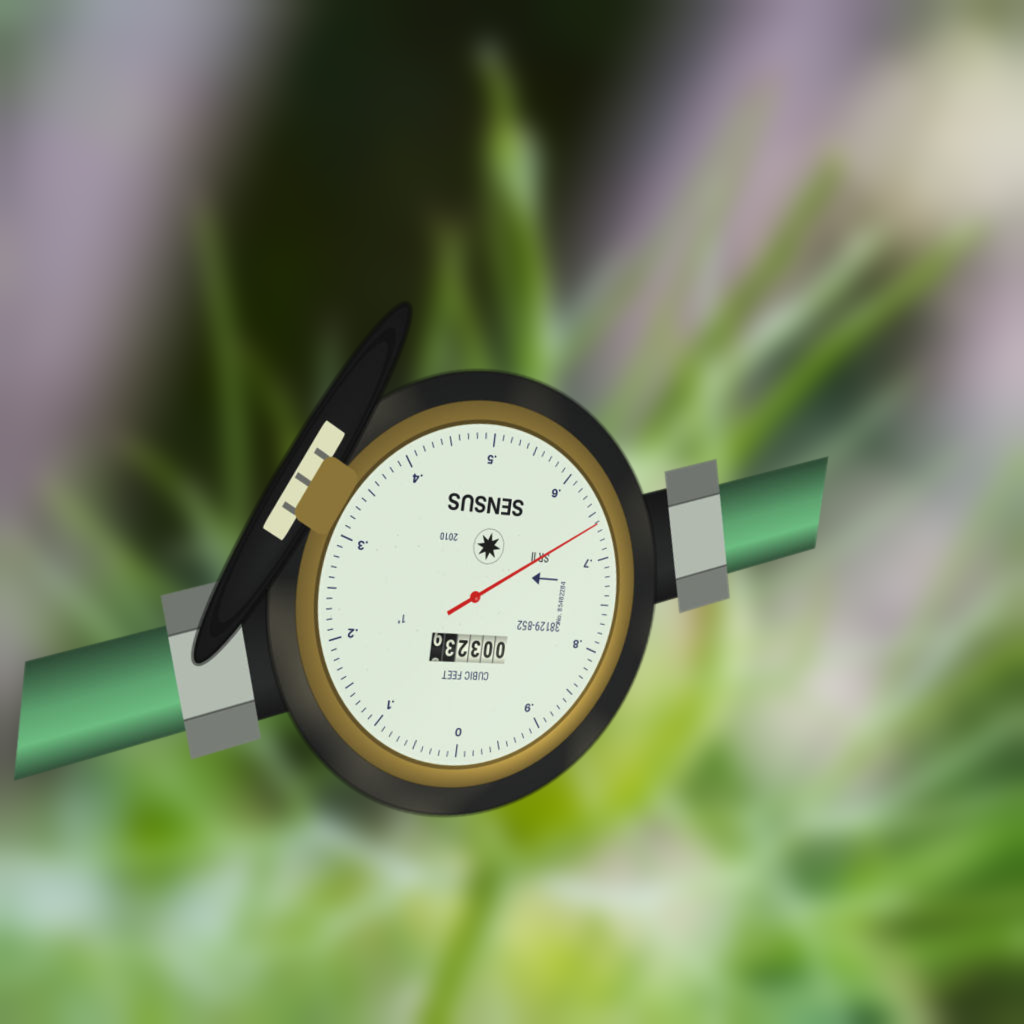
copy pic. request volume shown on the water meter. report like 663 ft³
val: 3238.66 ft³
